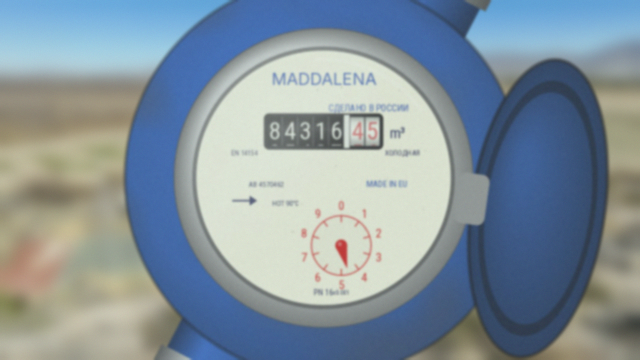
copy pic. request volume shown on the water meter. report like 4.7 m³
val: 84316.454 m³
